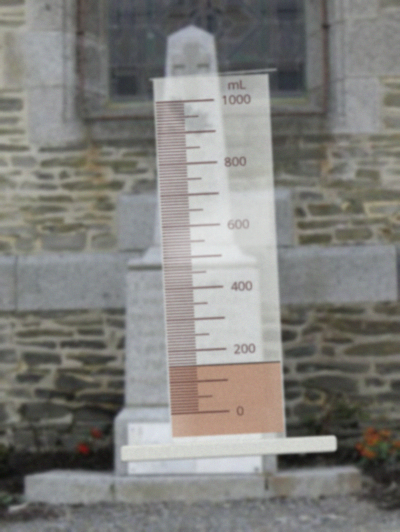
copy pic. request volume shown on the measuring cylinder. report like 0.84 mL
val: 150 mL
